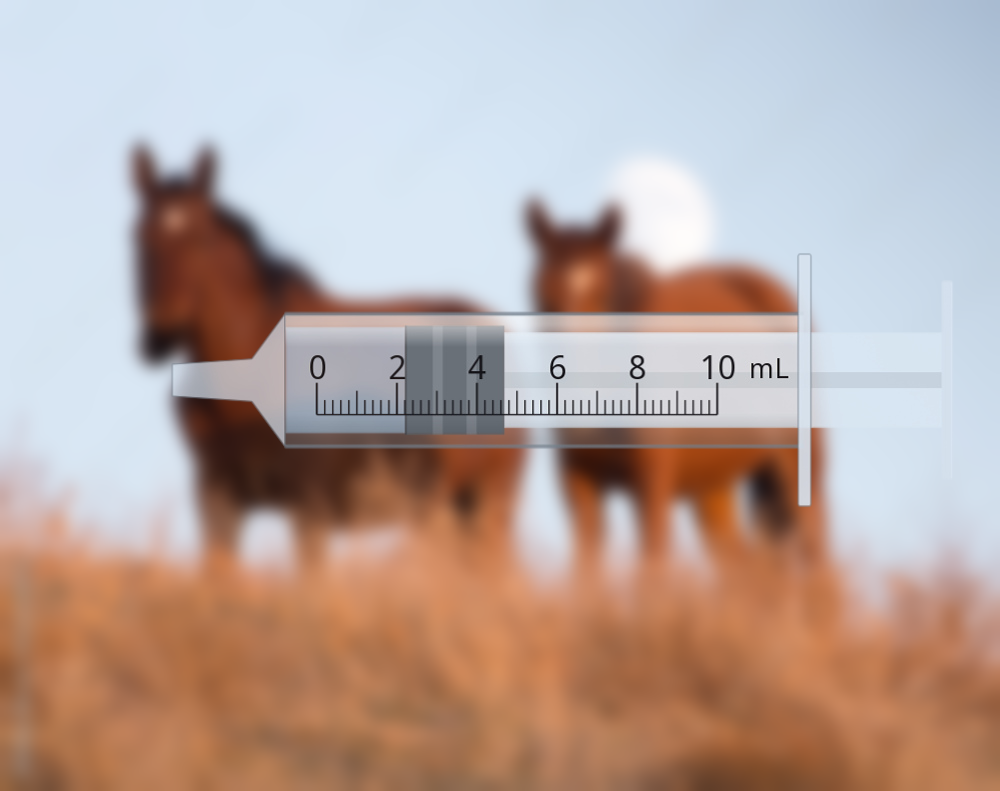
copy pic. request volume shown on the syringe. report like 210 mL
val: 2.2 mL
